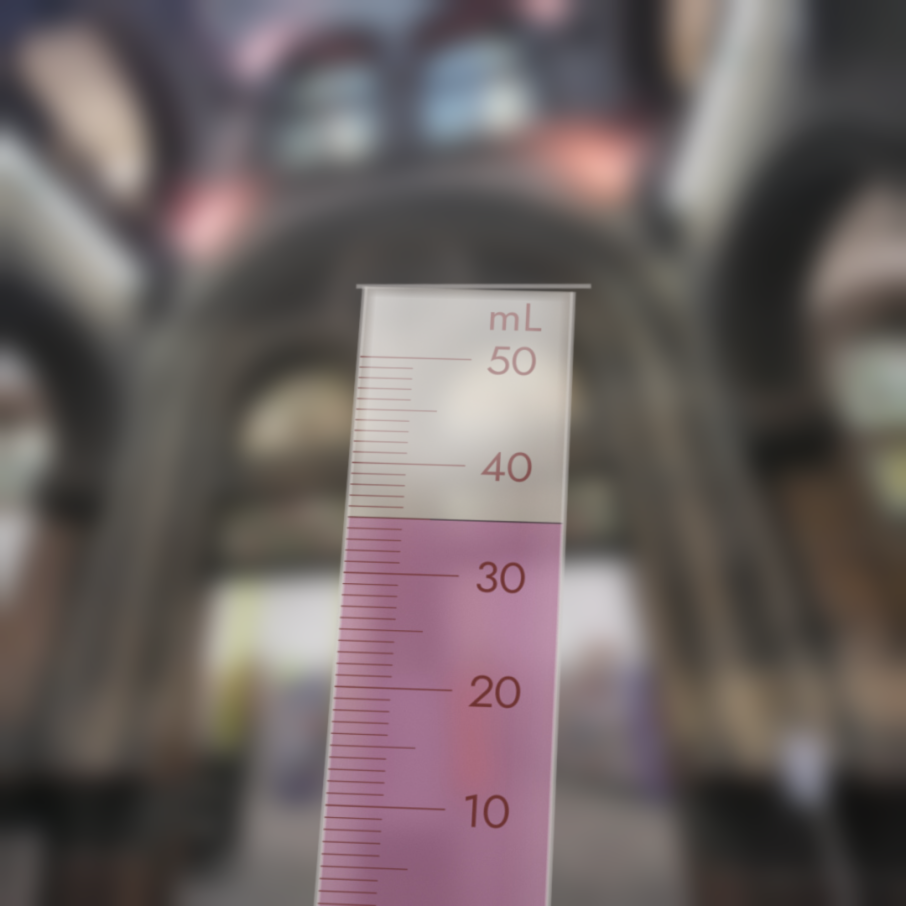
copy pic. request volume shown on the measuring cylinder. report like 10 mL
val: 35 mL
